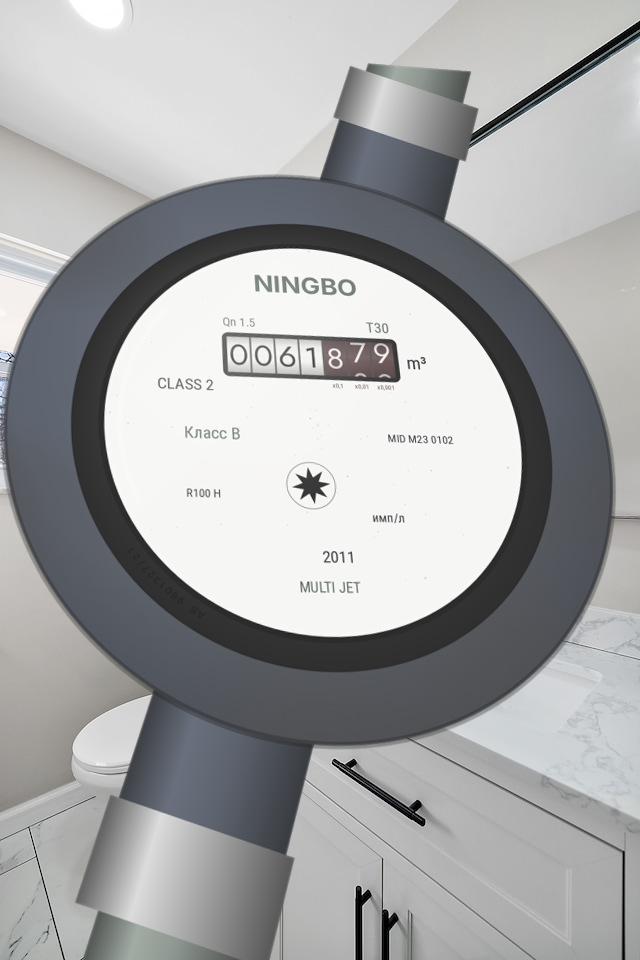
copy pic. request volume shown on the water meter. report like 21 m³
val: 61.879 m³
